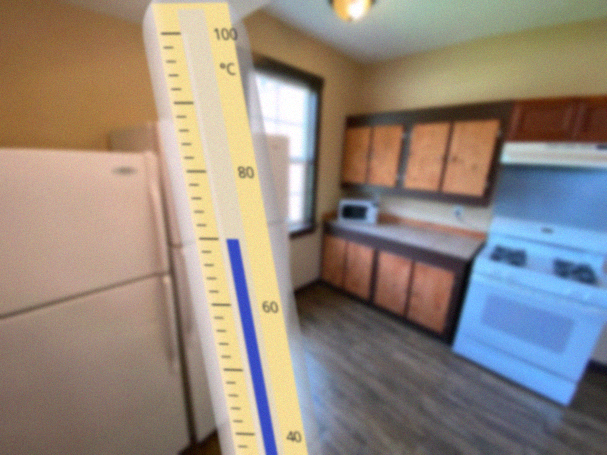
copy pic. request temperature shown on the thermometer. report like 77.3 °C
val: 70 °C
